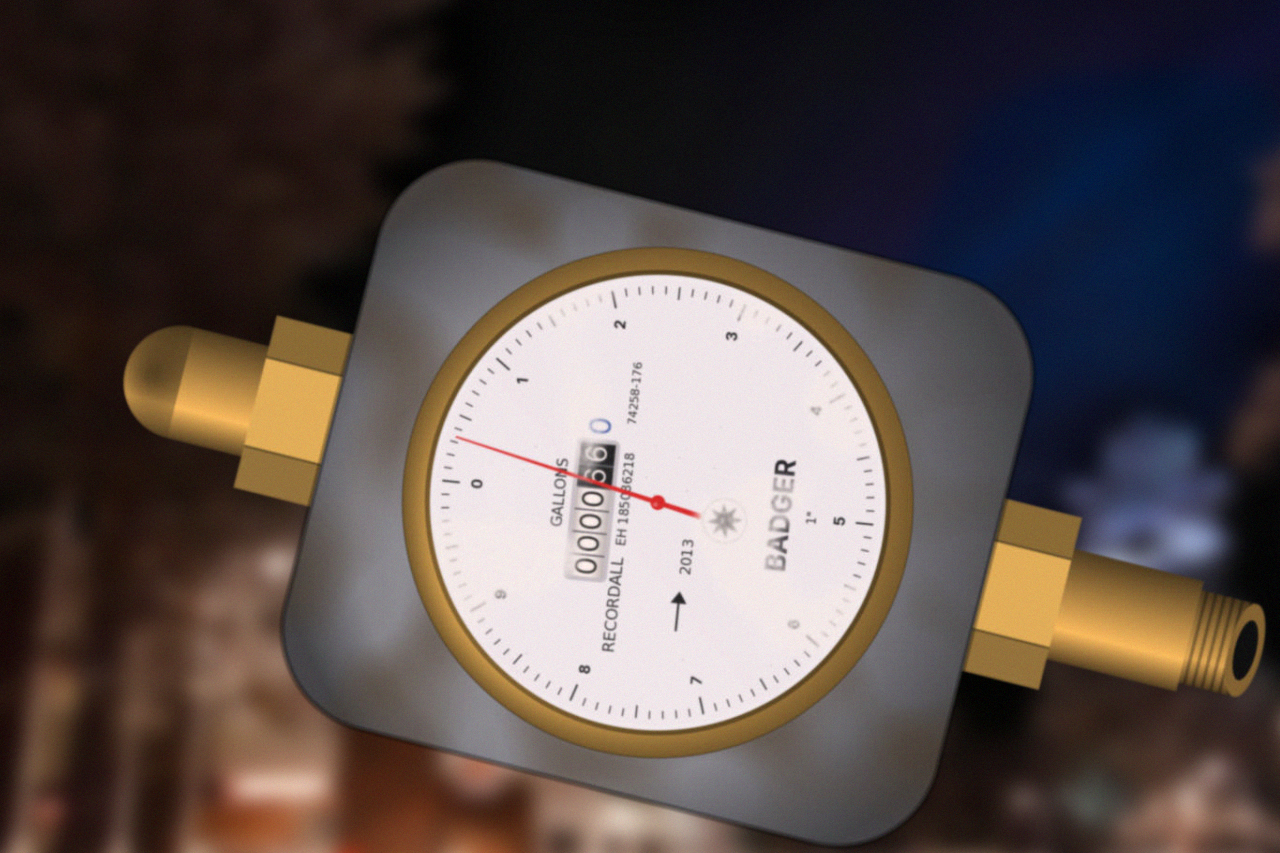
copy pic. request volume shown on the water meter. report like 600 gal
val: 660.3 gal
